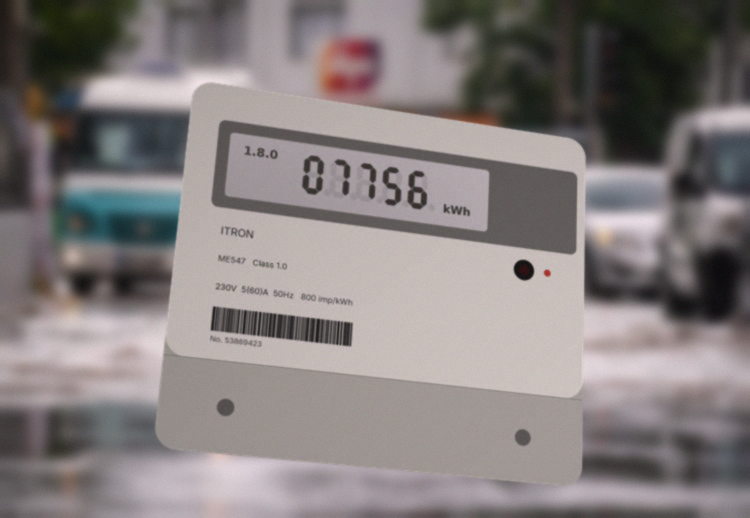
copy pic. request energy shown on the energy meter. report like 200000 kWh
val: 7756 kWh
